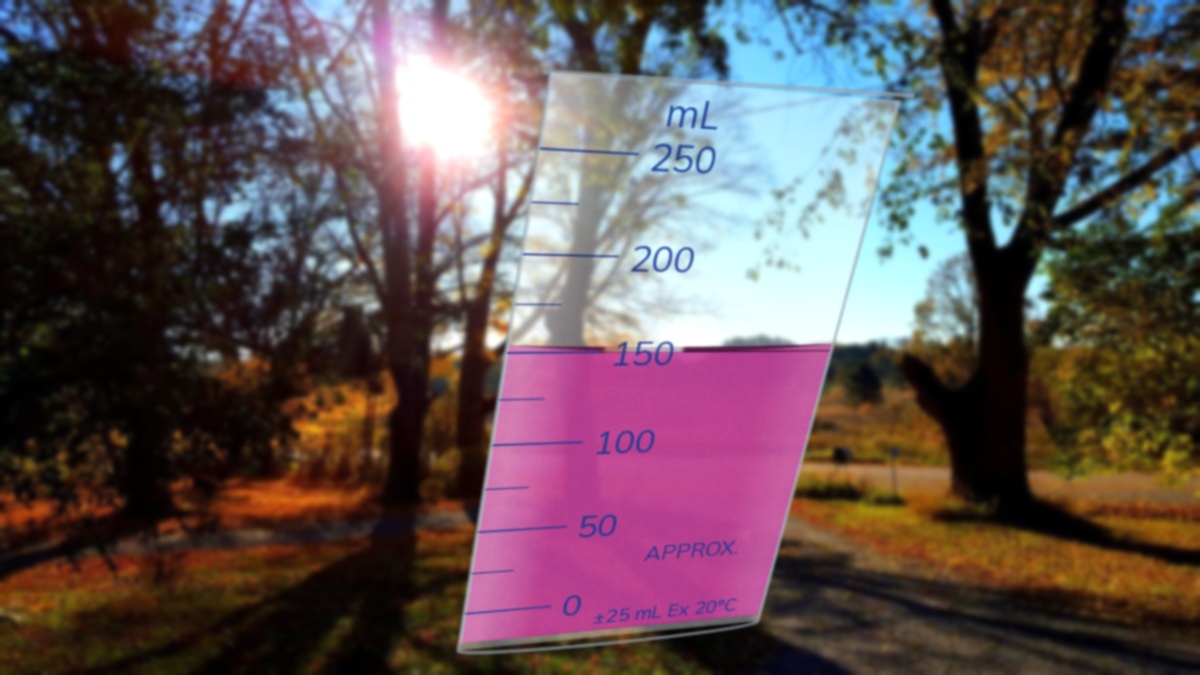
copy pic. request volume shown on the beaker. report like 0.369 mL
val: 150 mL
